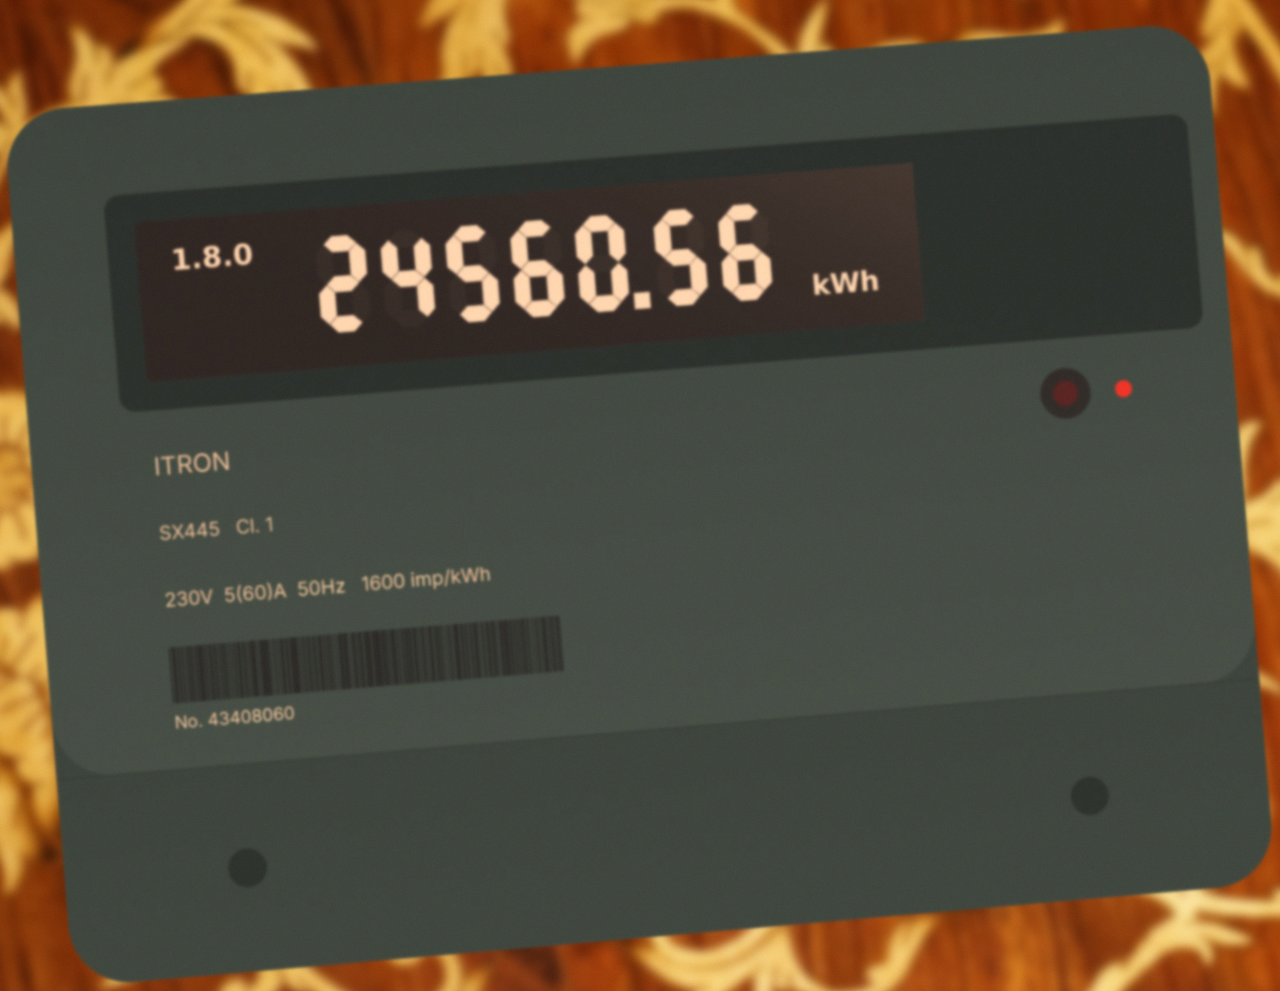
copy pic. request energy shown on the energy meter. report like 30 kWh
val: 24560.56 kWh
